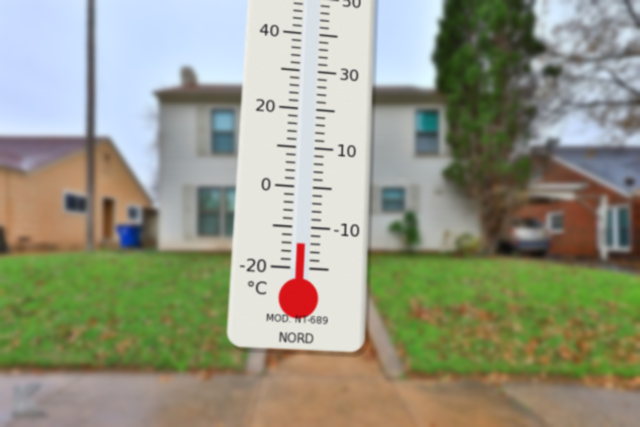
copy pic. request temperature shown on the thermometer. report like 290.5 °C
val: -14 °C
